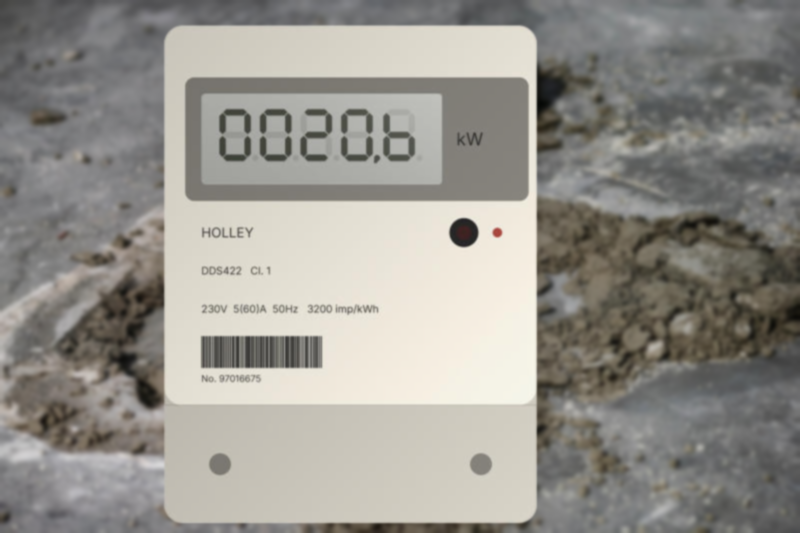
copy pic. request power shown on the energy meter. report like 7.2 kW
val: 20.6 kW
